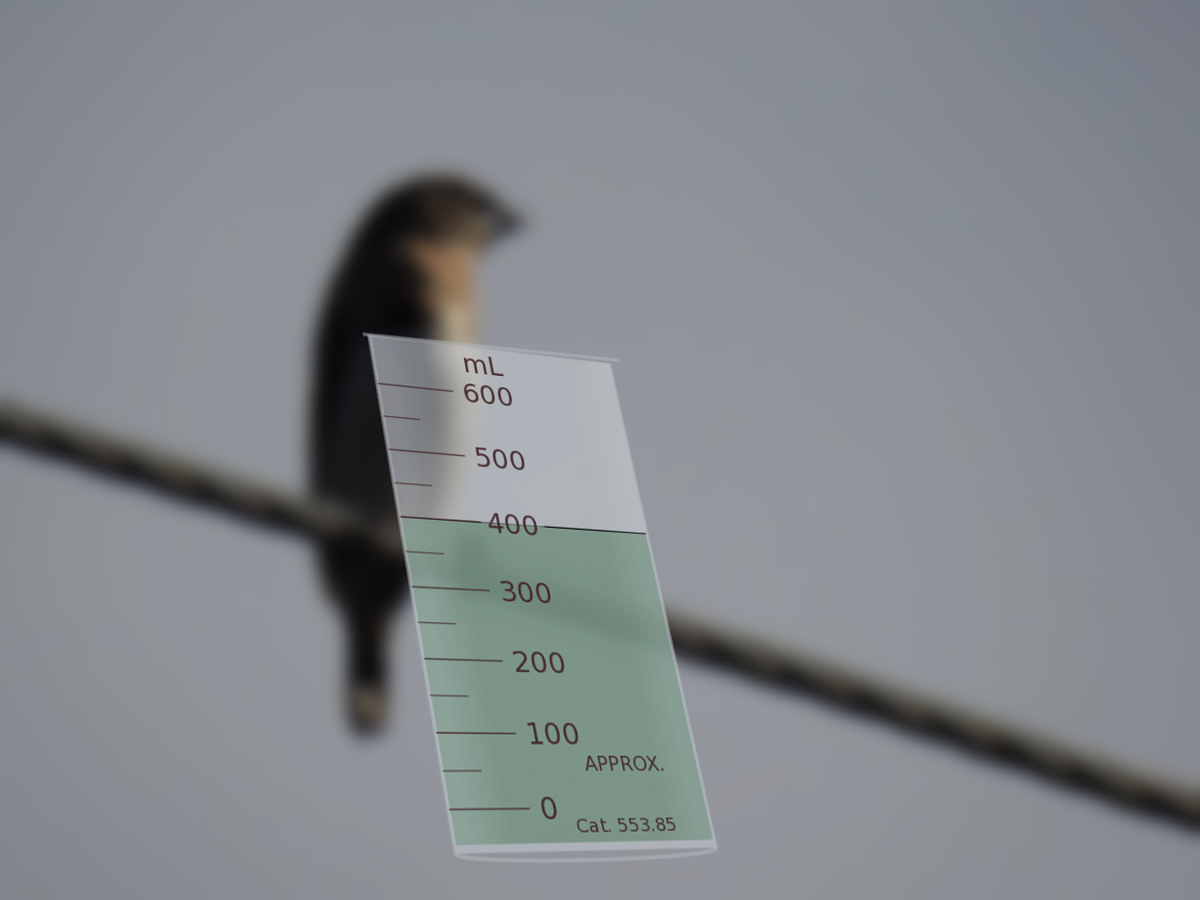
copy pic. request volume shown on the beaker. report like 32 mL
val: 400 mL
